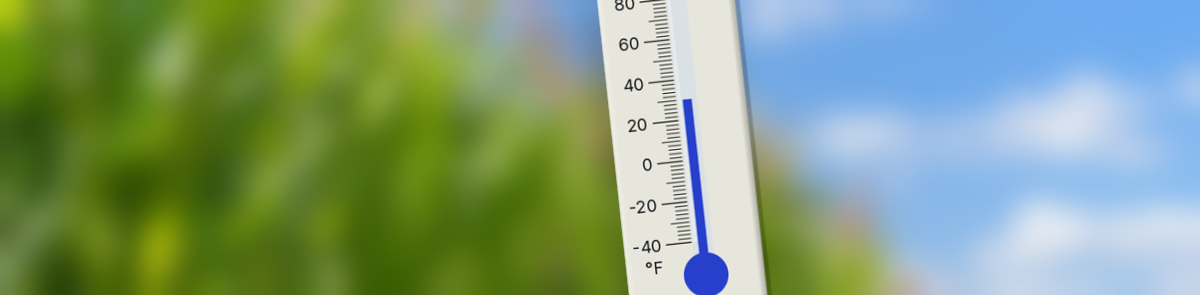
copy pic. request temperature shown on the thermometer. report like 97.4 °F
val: 30 °F
